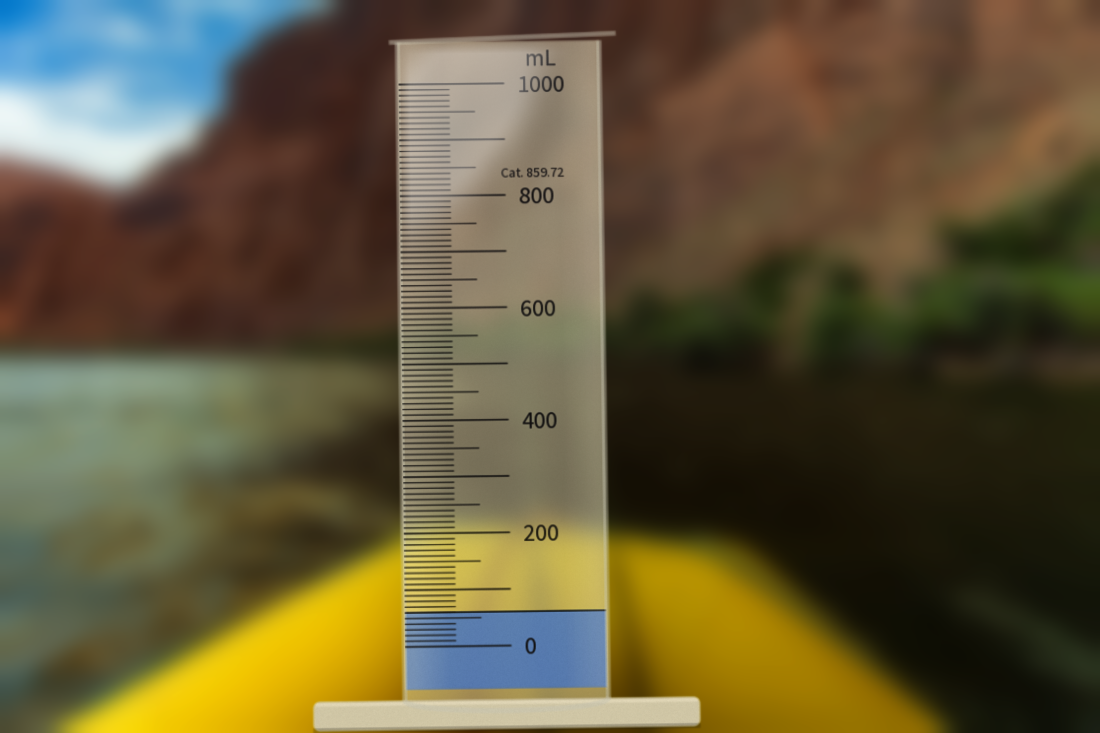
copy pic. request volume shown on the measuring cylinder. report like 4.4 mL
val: 60 mL
